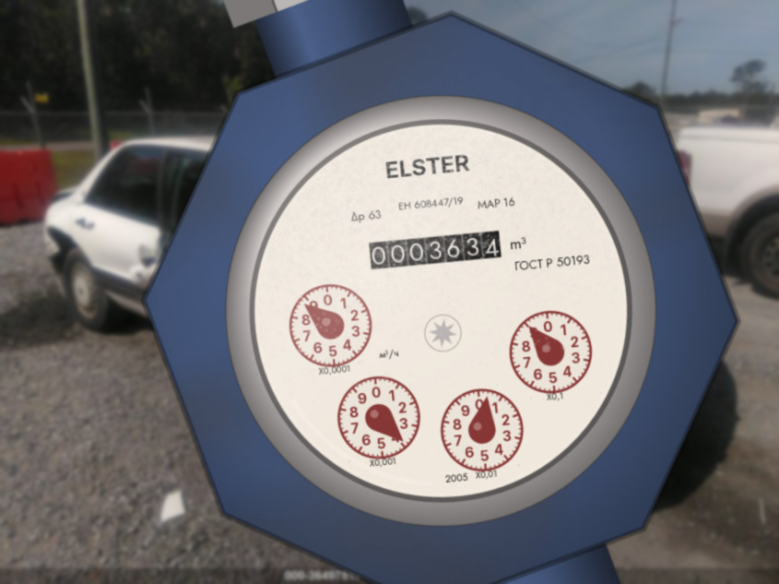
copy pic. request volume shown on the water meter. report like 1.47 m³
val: 3633.9038 m³
